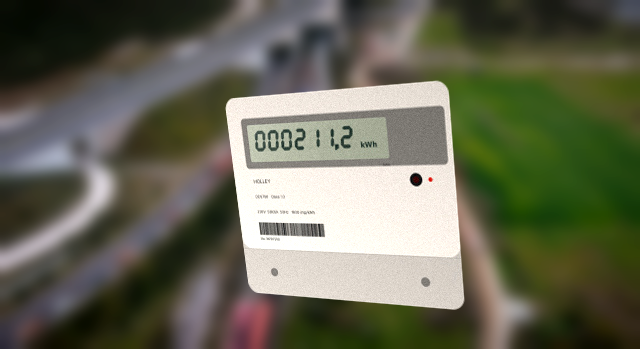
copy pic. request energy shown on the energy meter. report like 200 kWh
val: 211.2 kWh
